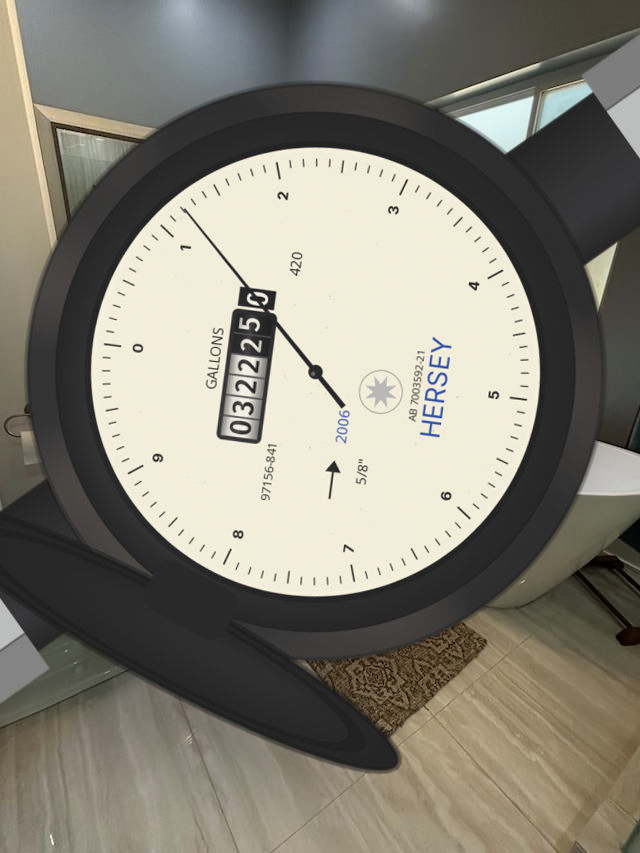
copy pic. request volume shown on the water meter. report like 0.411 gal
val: 322251.2 gal
